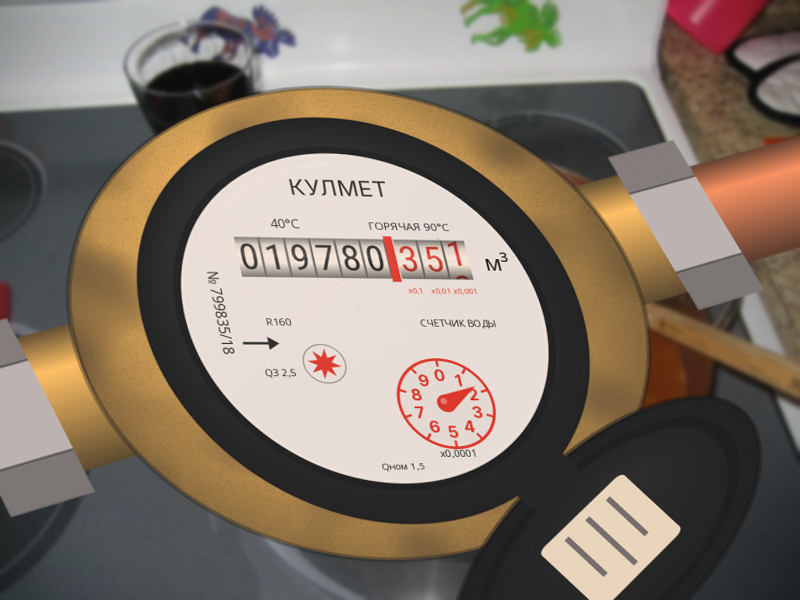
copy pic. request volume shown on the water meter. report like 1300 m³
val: 19780.3511 m³
